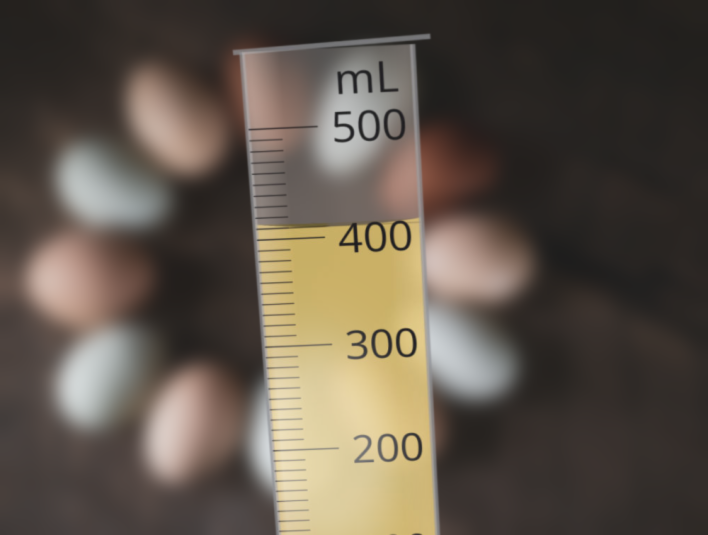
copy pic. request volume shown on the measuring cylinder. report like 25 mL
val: 410 mL
